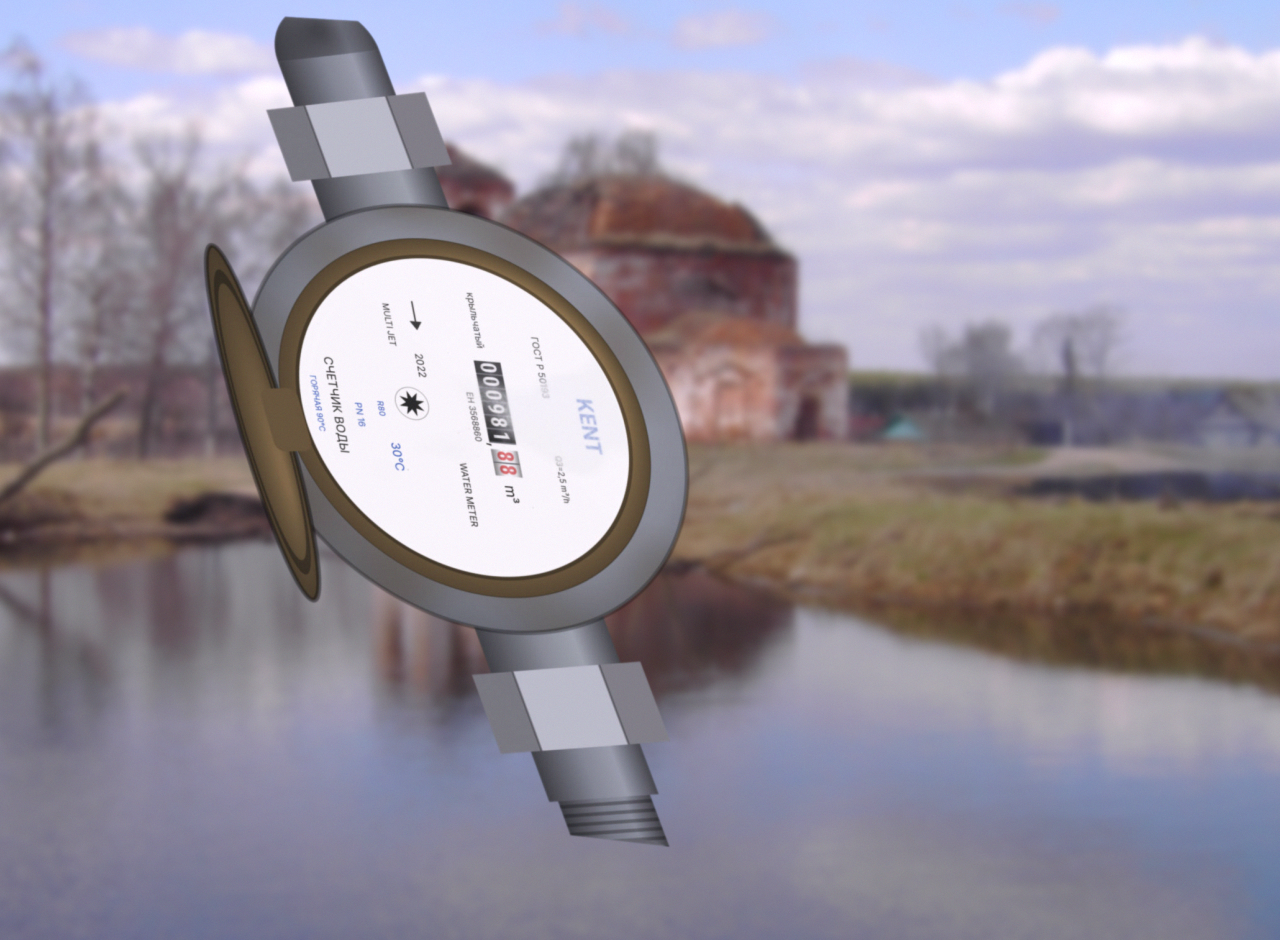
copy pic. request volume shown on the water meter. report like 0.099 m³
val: 981.88 m³
